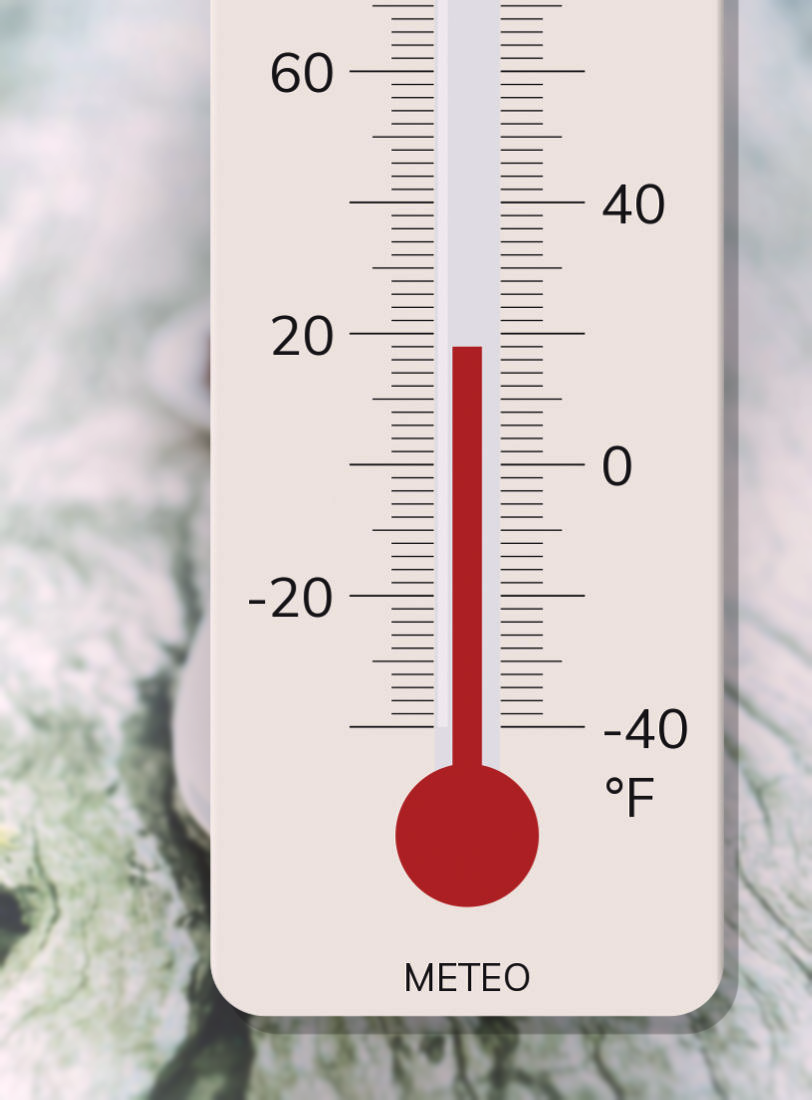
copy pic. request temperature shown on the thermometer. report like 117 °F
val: 18 °F
